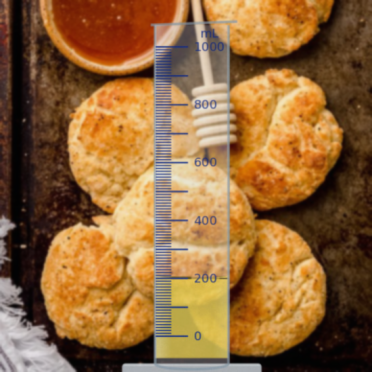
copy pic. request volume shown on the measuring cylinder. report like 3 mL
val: 200 mL
